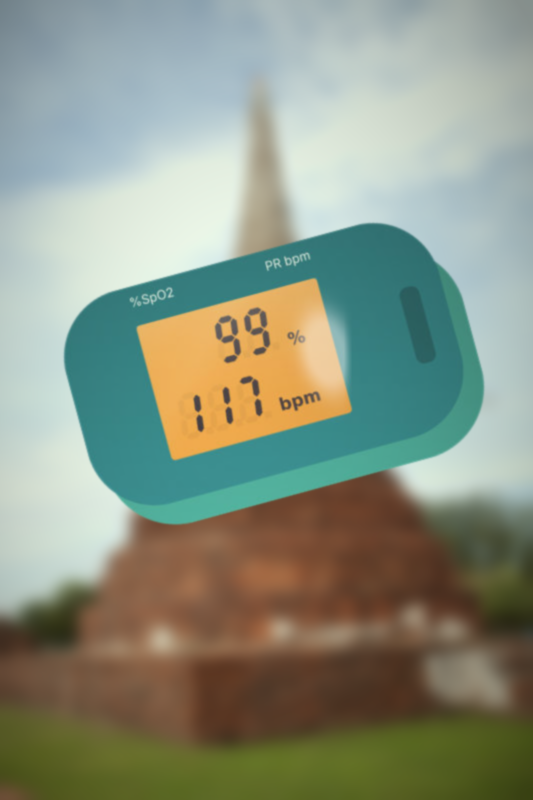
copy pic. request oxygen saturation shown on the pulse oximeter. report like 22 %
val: 99 %
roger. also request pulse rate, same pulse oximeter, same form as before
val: 117 bpm
